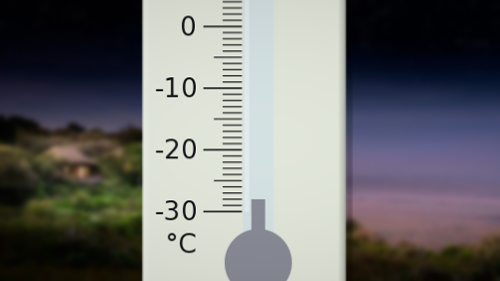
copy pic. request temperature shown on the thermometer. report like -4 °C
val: -28 °C
